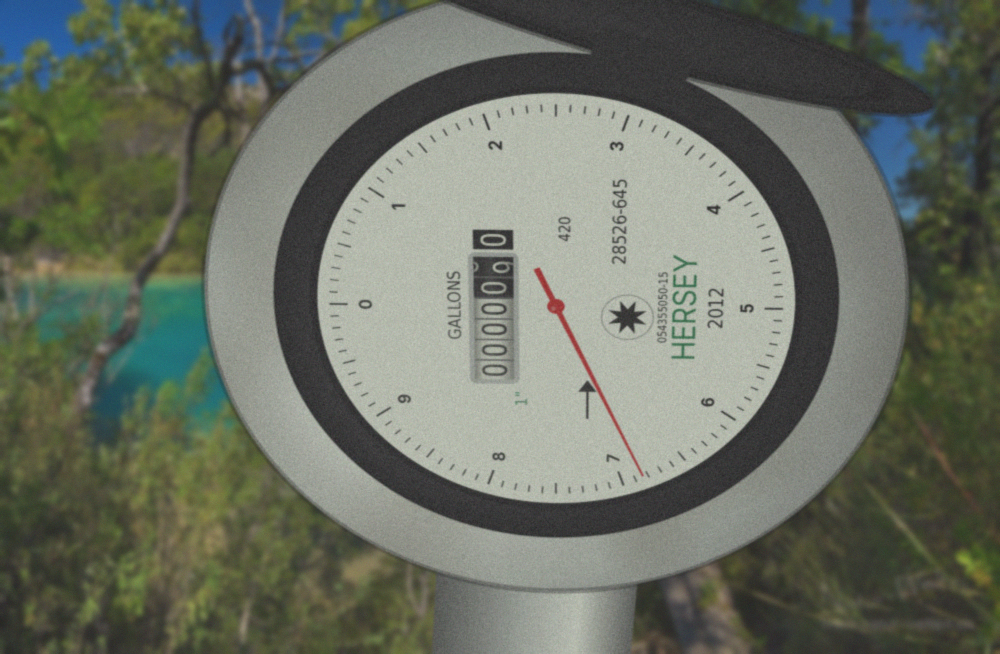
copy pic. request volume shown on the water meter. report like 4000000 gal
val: 86.8 gal
